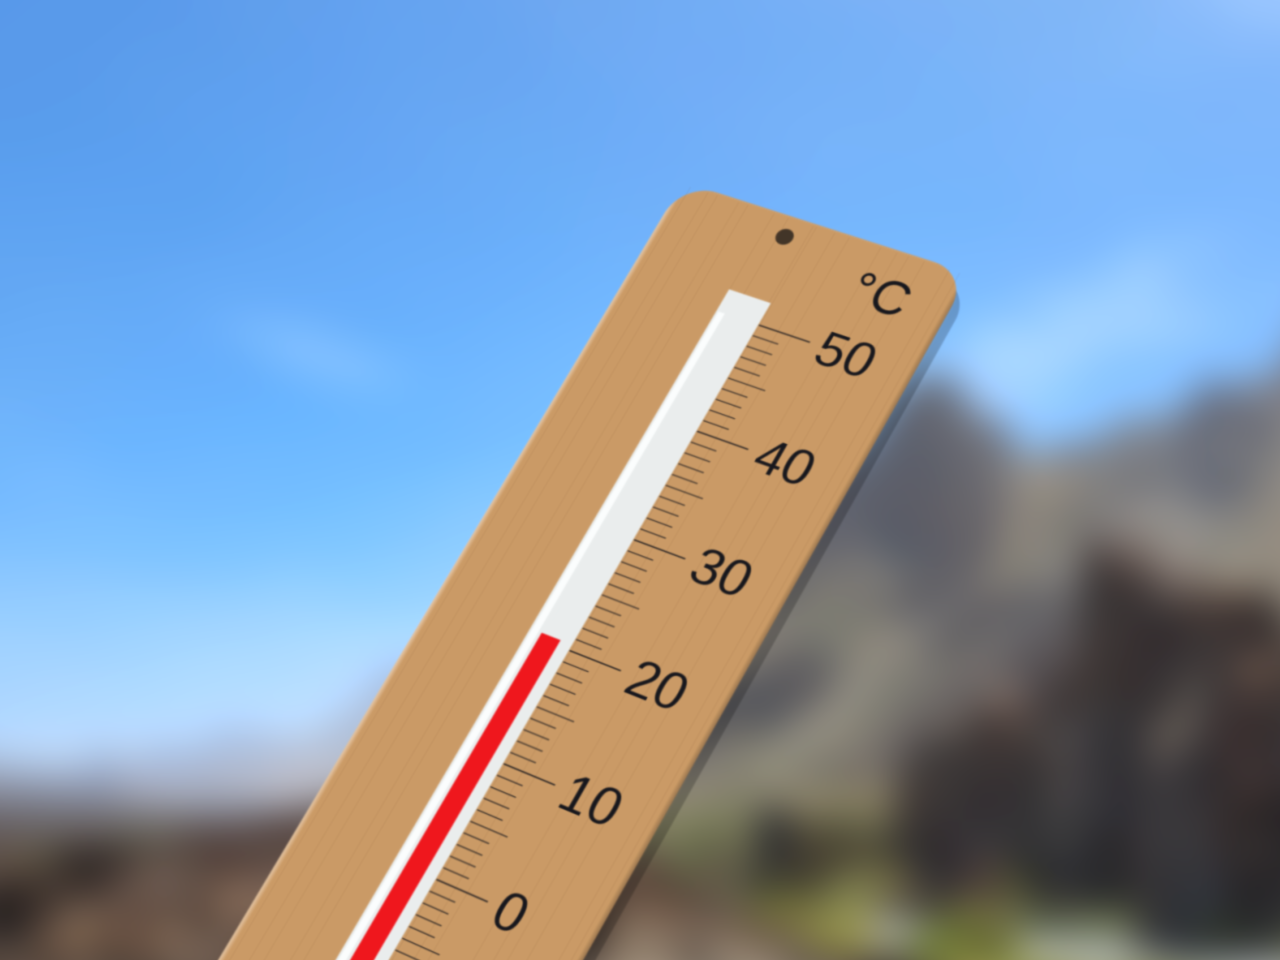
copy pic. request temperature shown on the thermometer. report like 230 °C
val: 20.5 °C
